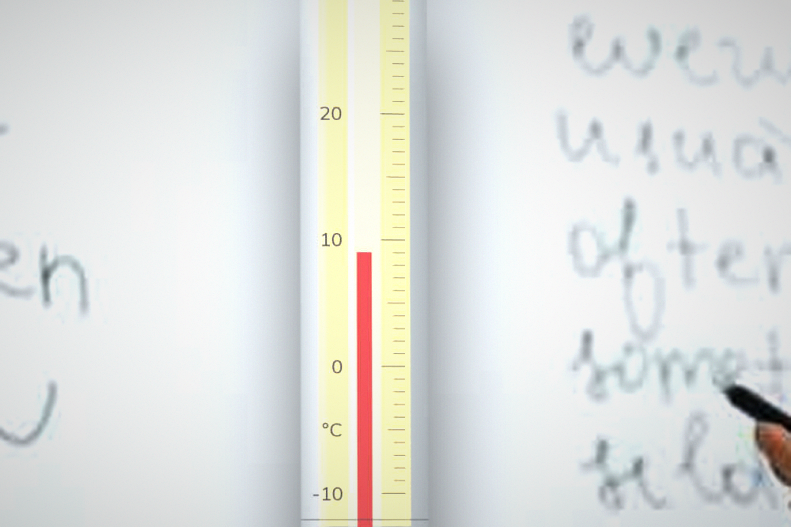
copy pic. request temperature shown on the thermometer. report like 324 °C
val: 9 °C
